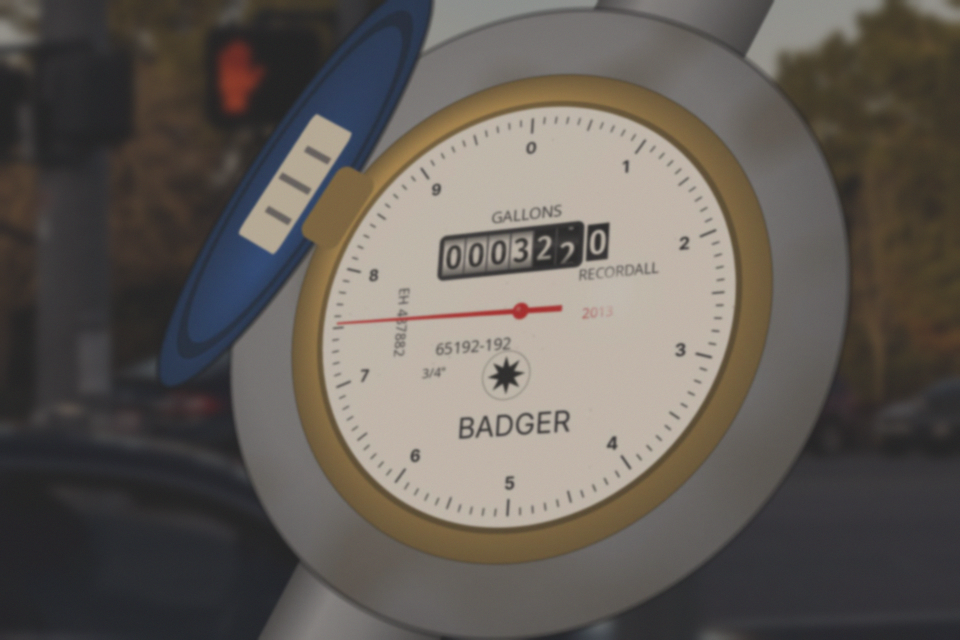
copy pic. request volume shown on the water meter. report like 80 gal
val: 3217.5 gal
